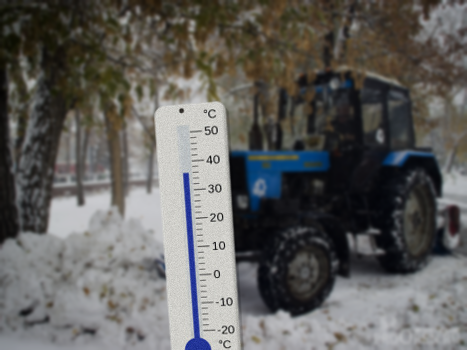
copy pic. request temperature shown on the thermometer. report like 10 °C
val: 36 °C
